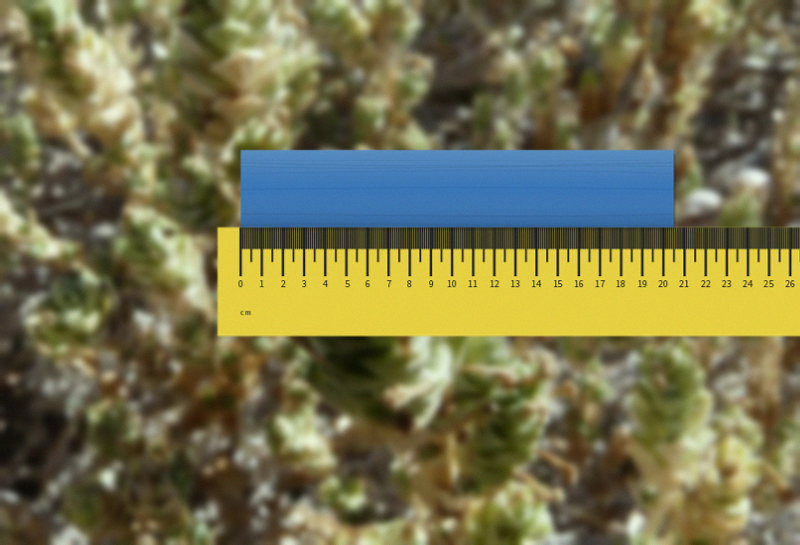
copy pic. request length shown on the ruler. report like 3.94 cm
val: 20.5 cm
